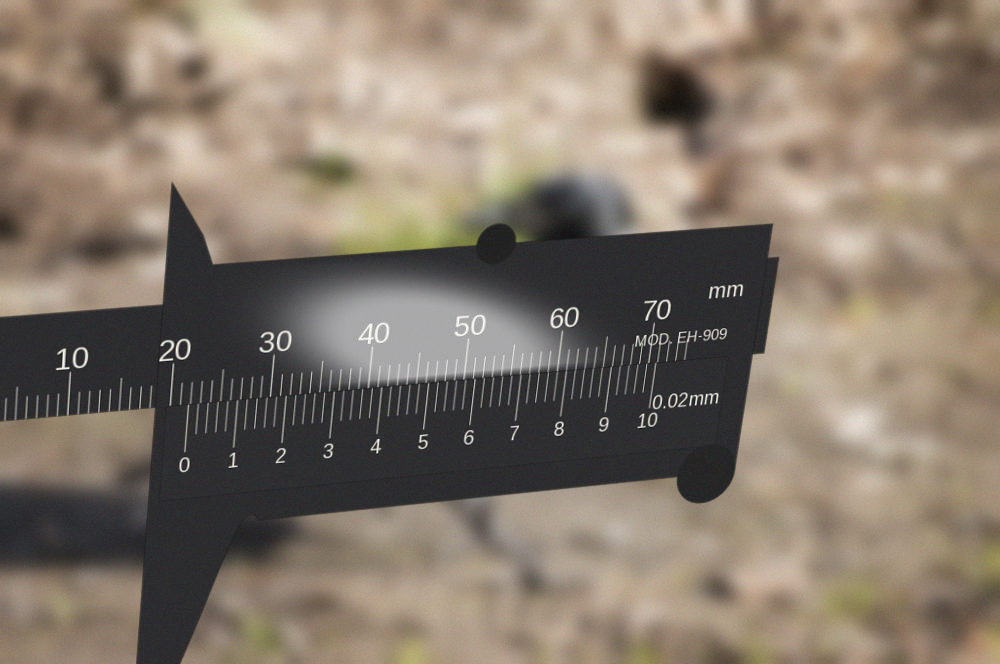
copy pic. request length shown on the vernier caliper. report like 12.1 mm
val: 21.8 mm
